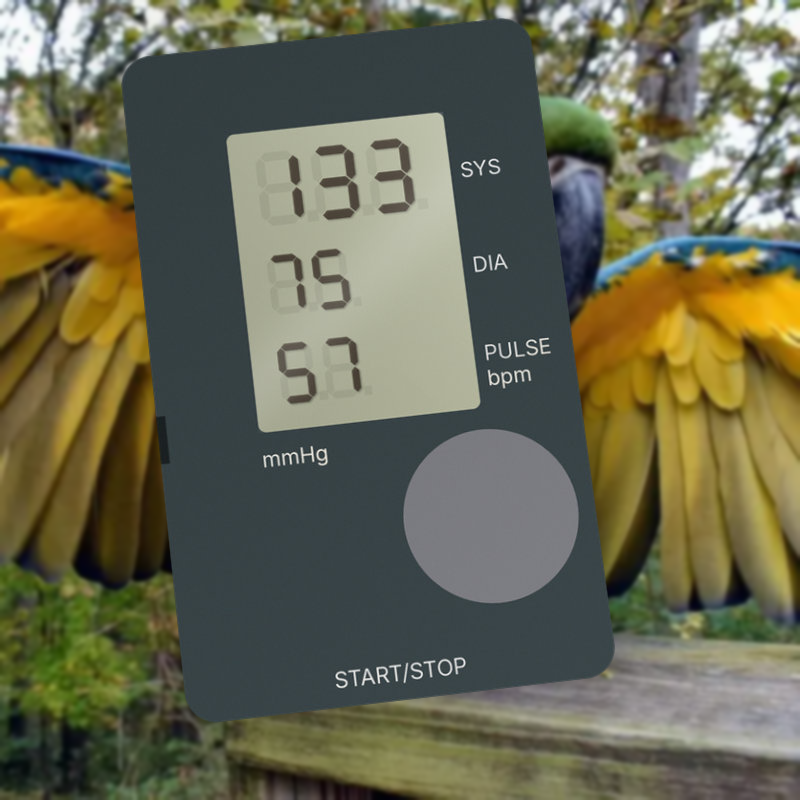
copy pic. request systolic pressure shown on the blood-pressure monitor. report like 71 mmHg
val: 133 mmHg
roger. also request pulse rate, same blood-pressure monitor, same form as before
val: 57 bpm
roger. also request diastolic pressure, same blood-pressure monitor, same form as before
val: 75 mmHg
